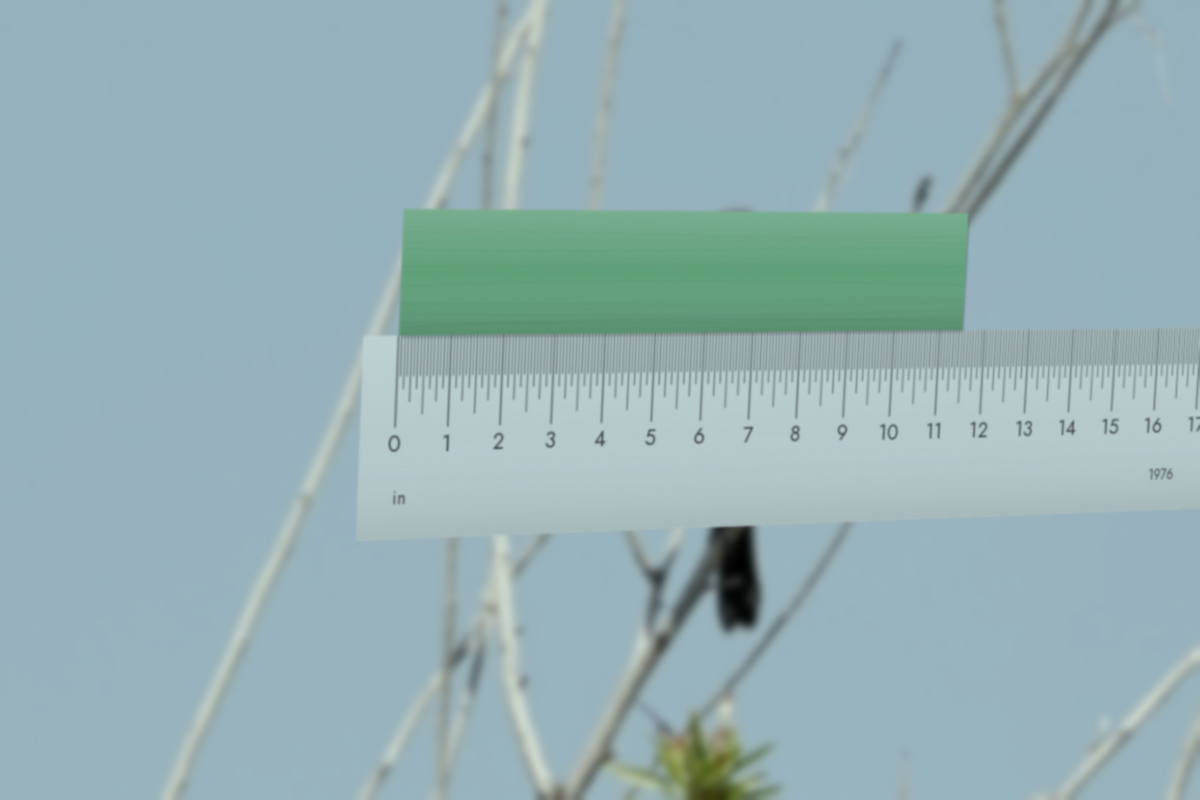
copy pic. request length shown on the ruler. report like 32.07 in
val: 11.5 in
